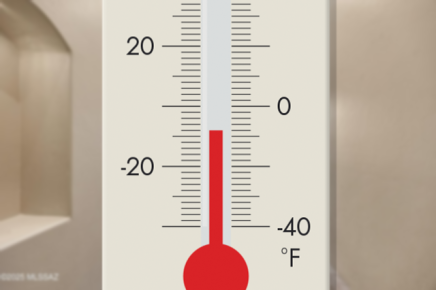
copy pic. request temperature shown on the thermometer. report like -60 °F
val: -8 °F
